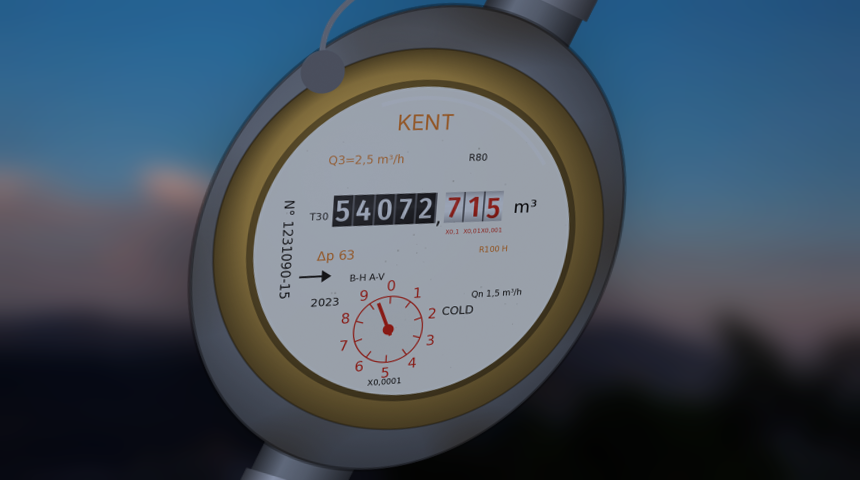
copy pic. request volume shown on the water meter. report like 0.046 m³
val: 54072.7149 m³
